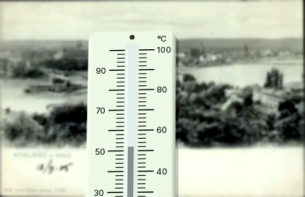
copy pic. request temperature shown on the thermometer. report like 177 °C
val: 52 °C
